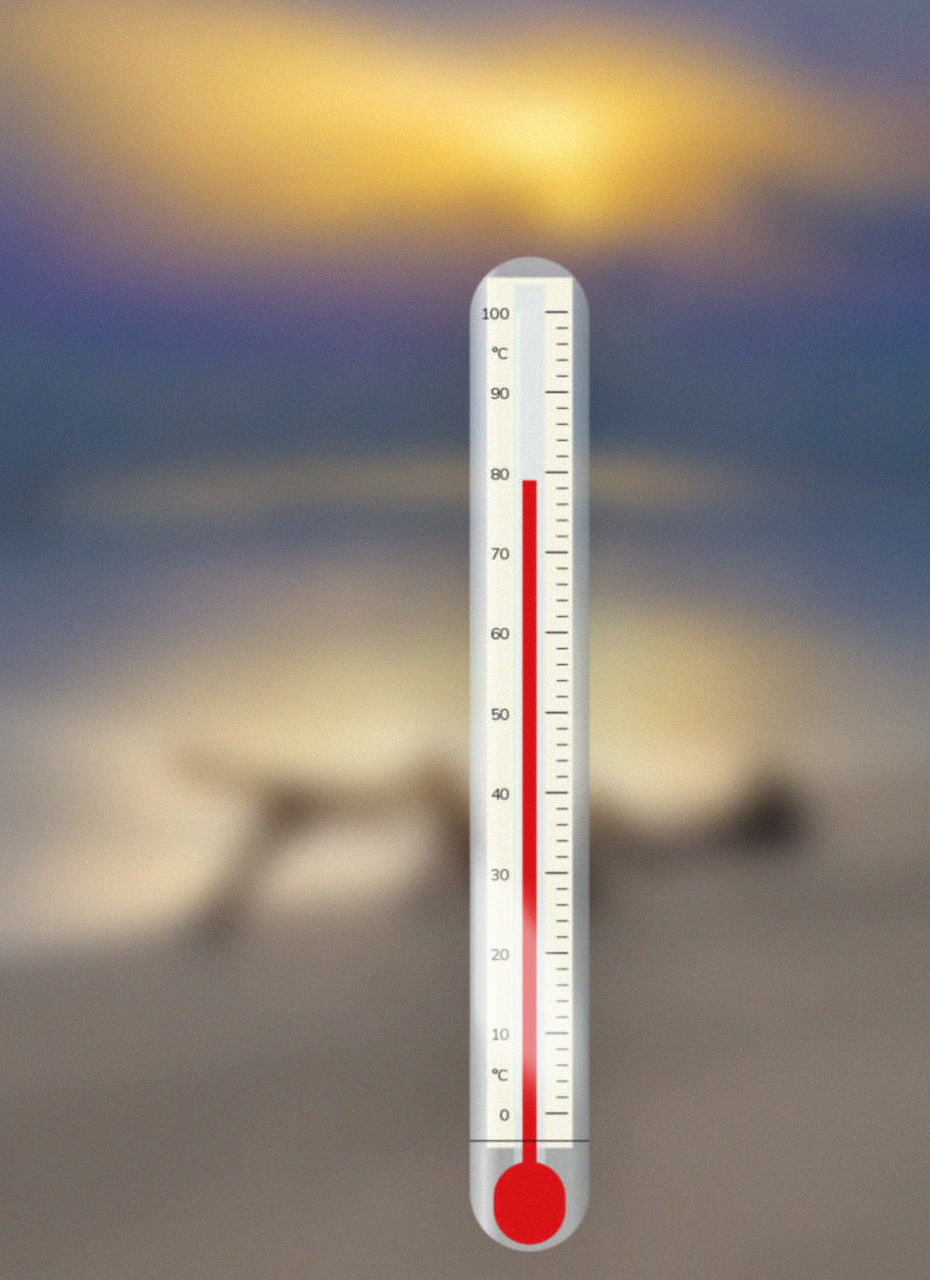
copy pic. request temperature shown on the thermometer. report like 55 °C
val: 79 °C
